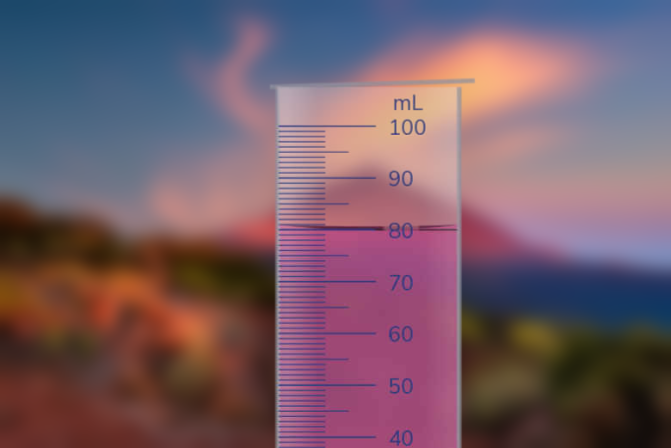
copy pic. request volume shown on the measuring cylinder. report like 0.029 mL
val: 80 mL
